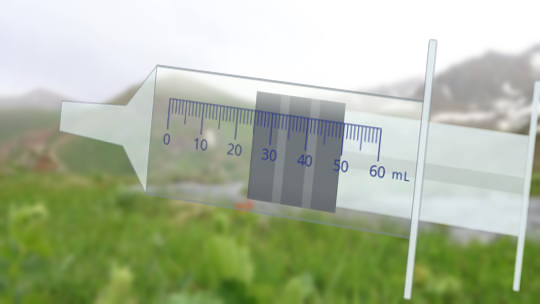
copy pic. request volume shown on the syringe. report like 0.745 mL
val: 25 mL
